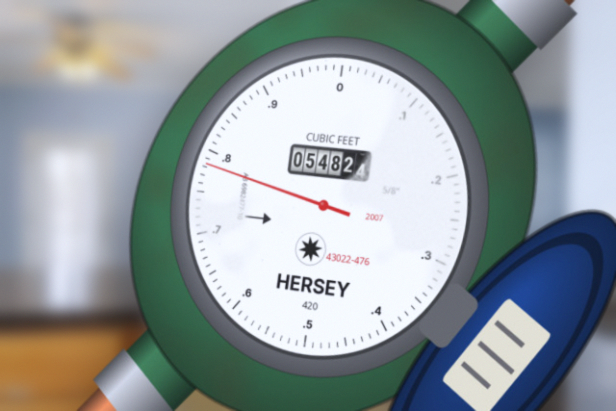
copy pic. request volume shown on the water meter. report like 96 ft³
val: 54823.78 ft³
